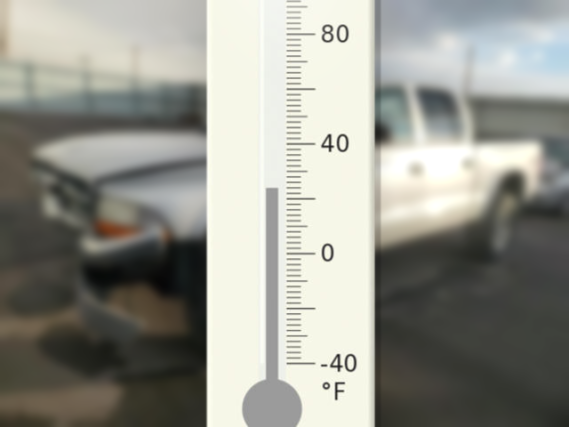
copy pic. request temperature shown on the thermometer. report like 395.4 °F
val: 24 °F
